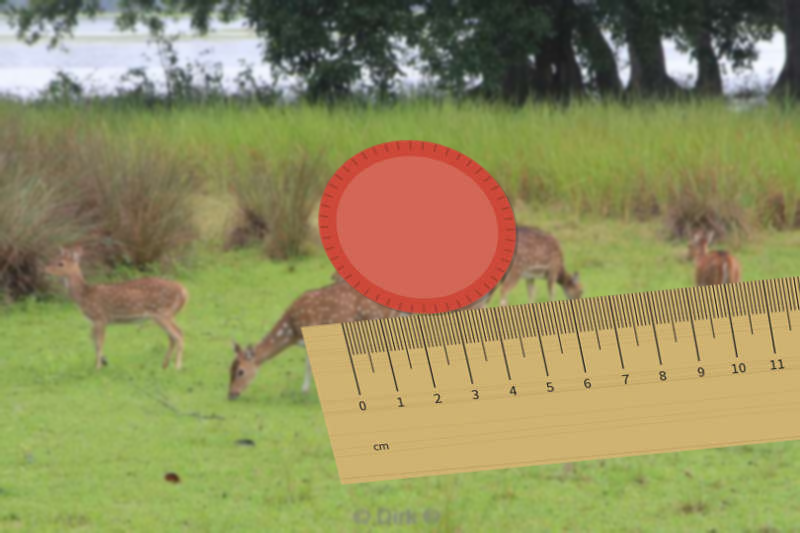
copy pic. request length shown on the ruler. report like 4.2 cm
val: 5 cm
